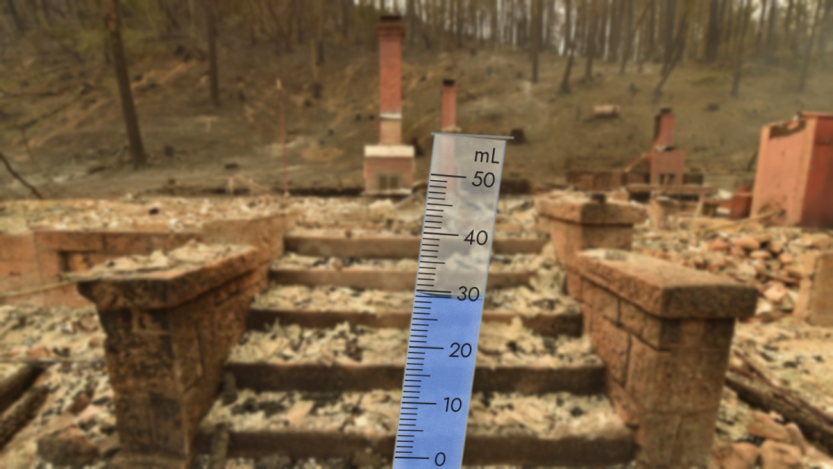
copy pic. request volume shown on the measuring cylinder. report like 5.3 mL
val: 29 mL
